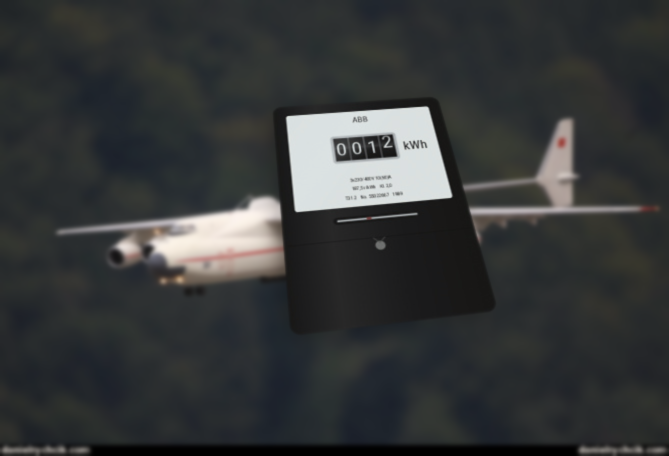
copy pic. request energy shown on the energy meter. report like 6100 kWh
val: 12 kWh
